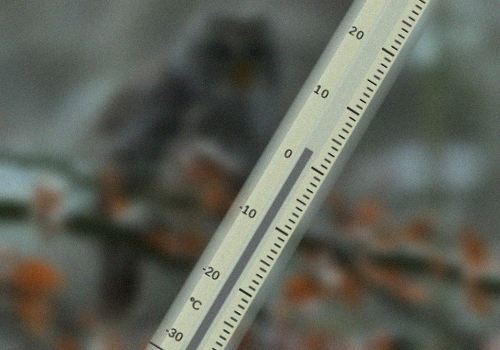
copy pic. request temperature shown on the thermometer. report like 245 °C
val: 2 °C
